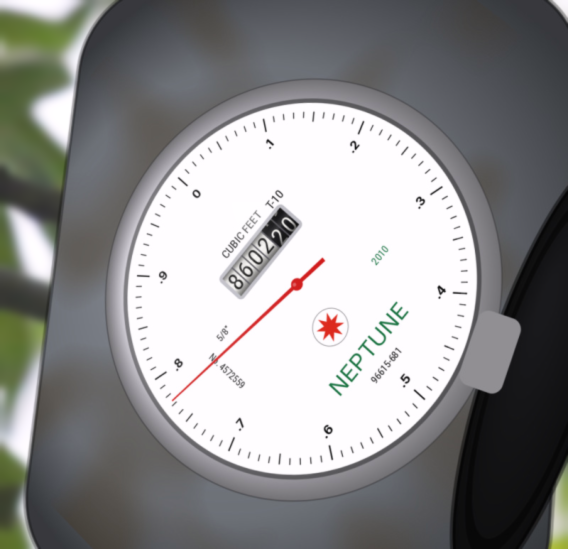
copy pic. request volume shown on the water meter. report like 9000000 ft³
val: 860219.77 ft³
